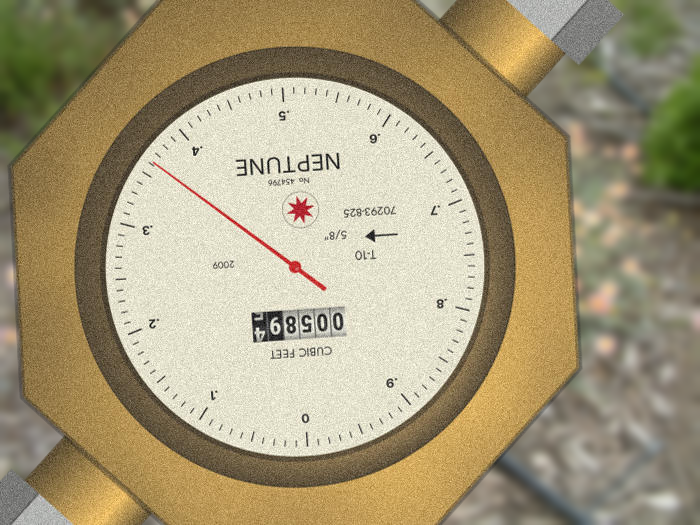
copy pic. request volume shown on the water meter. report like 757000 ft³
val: 5894.36 ft³
